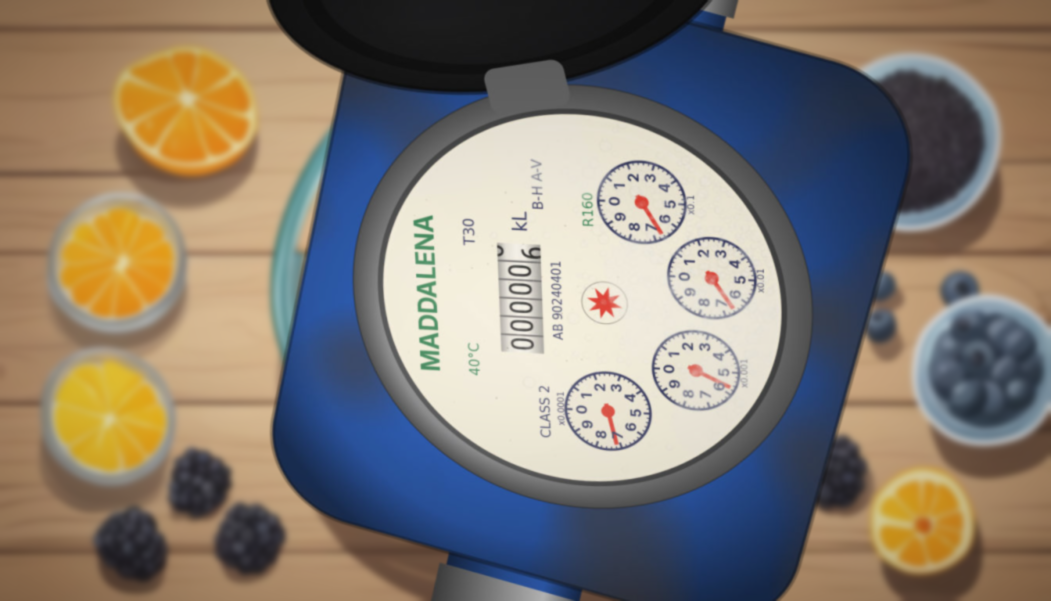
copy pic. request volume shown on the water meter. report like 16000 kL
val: 5.6657 kL
